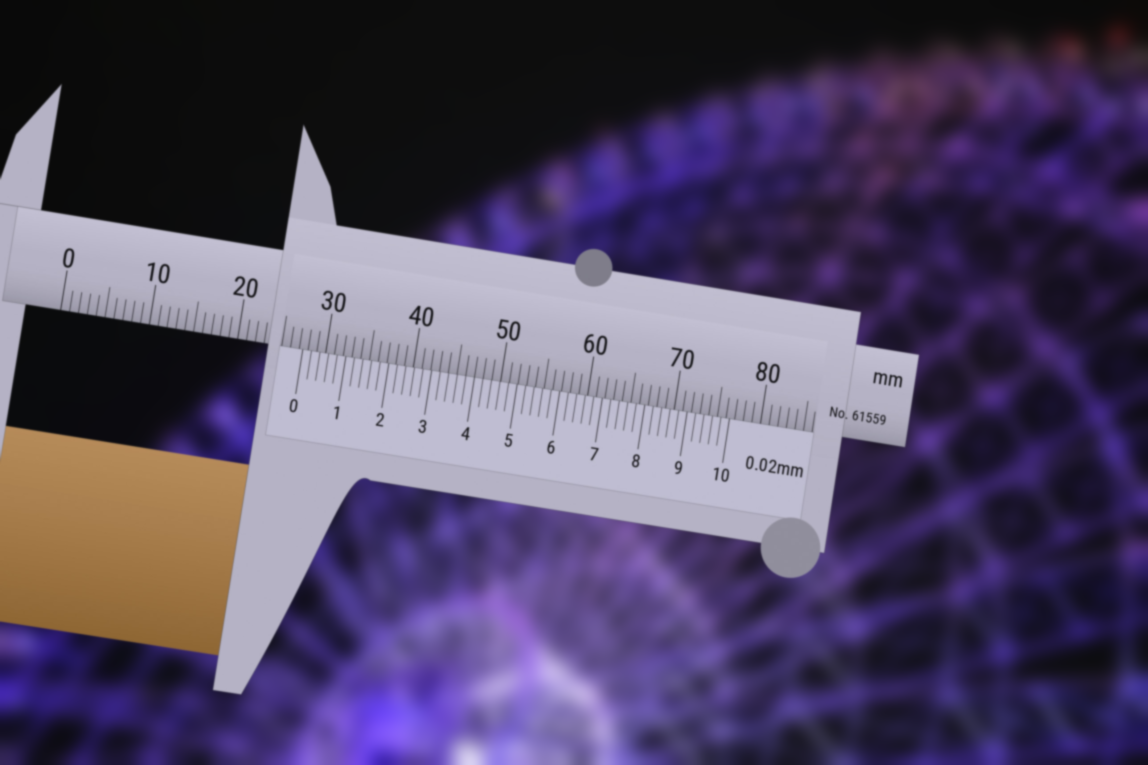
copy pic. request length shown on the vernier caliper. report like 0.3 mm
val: 27.4 mm
